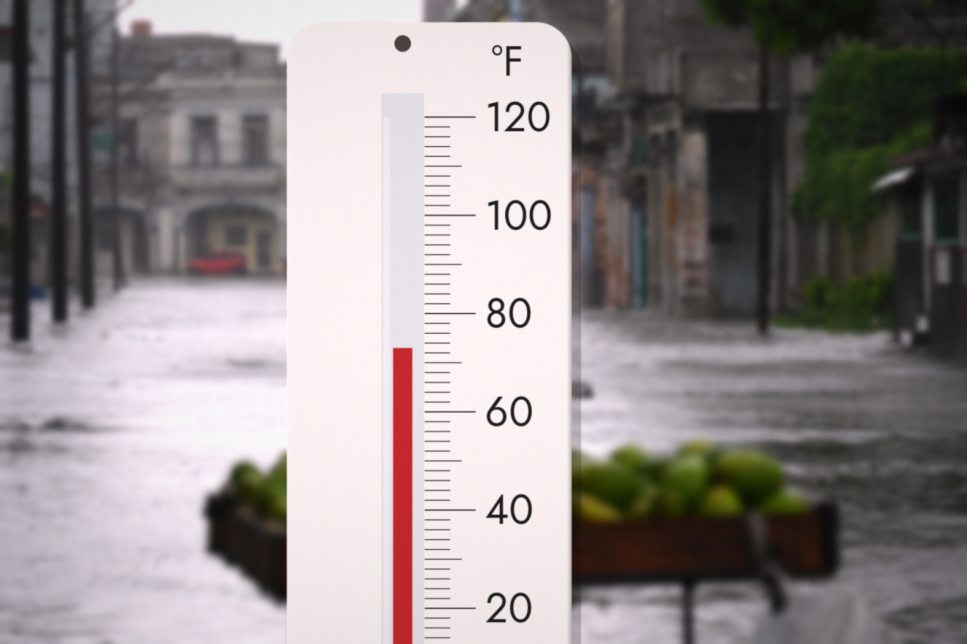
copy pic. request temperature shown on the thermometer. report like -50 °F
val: 73 °F
